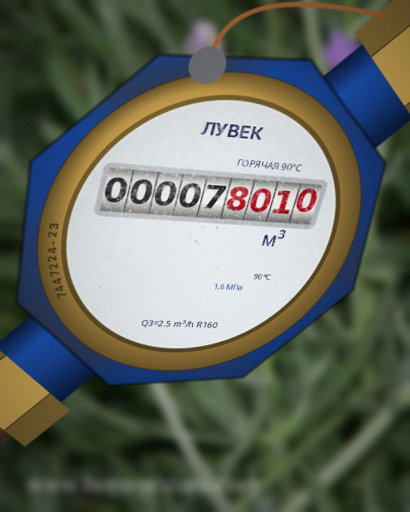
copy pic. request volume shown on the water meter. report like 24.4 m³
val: 7.8010 m³
